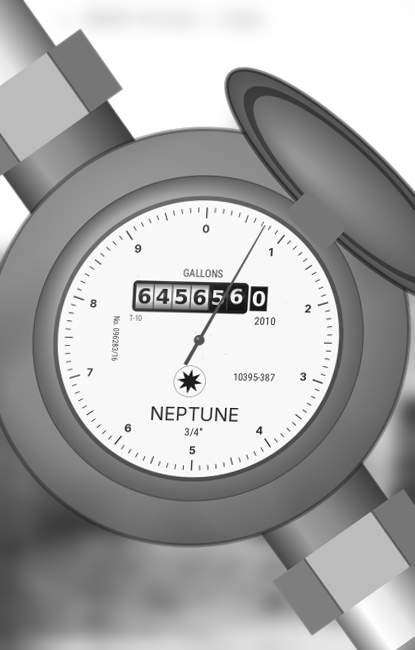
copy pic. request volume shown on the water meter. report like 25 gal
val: 6456560.7 gal
